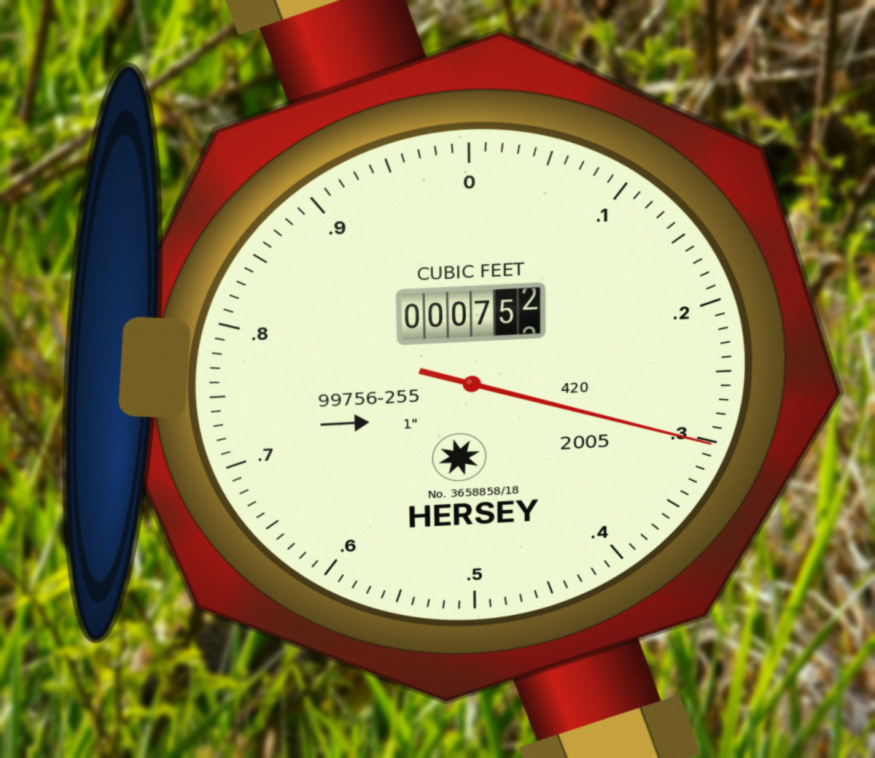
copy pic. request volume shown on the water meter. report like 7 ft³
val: 752.30 ft³
